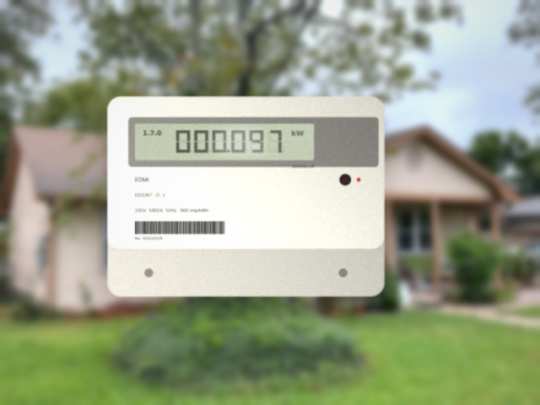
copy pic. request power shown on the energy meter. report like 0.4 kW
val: 0.097 kW
